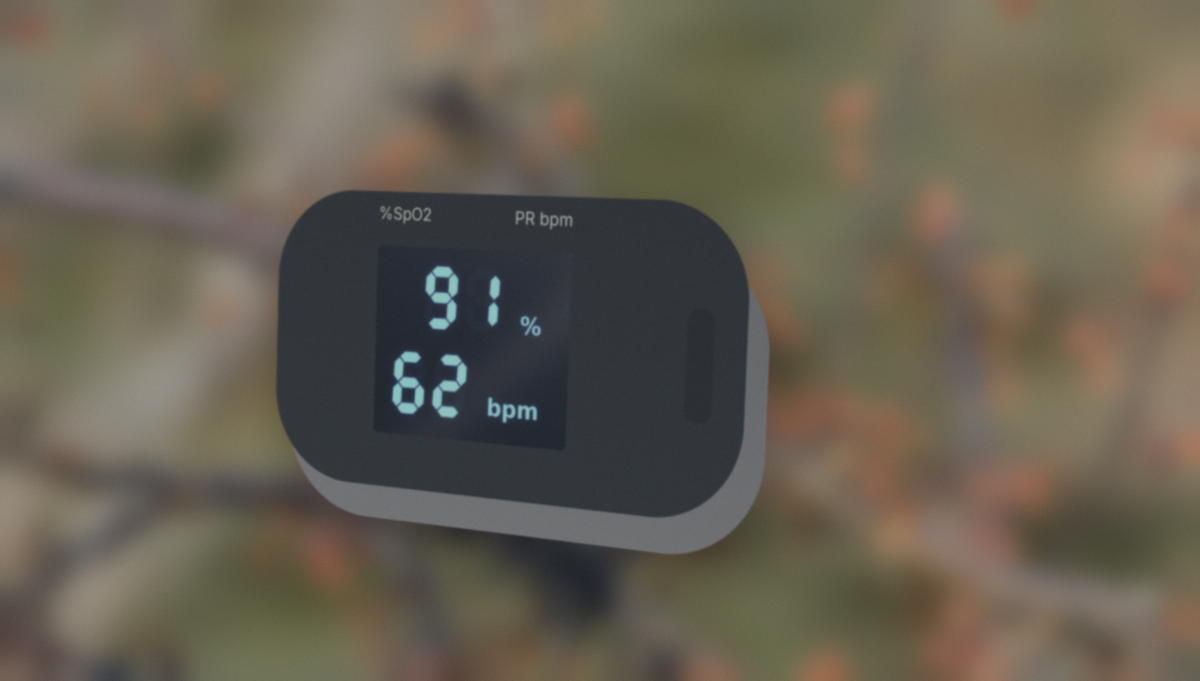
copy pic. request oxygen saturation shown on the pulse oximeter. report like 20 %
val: 91 %
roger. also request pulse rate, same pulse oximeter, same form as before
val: 62 bpm
